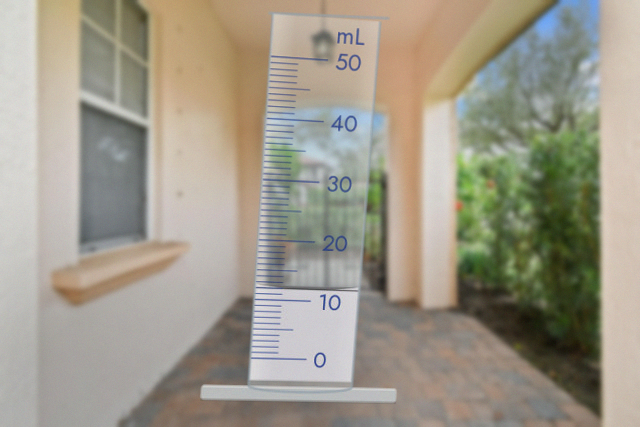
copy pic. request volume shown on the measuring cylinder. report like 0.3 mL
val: 12 mL
